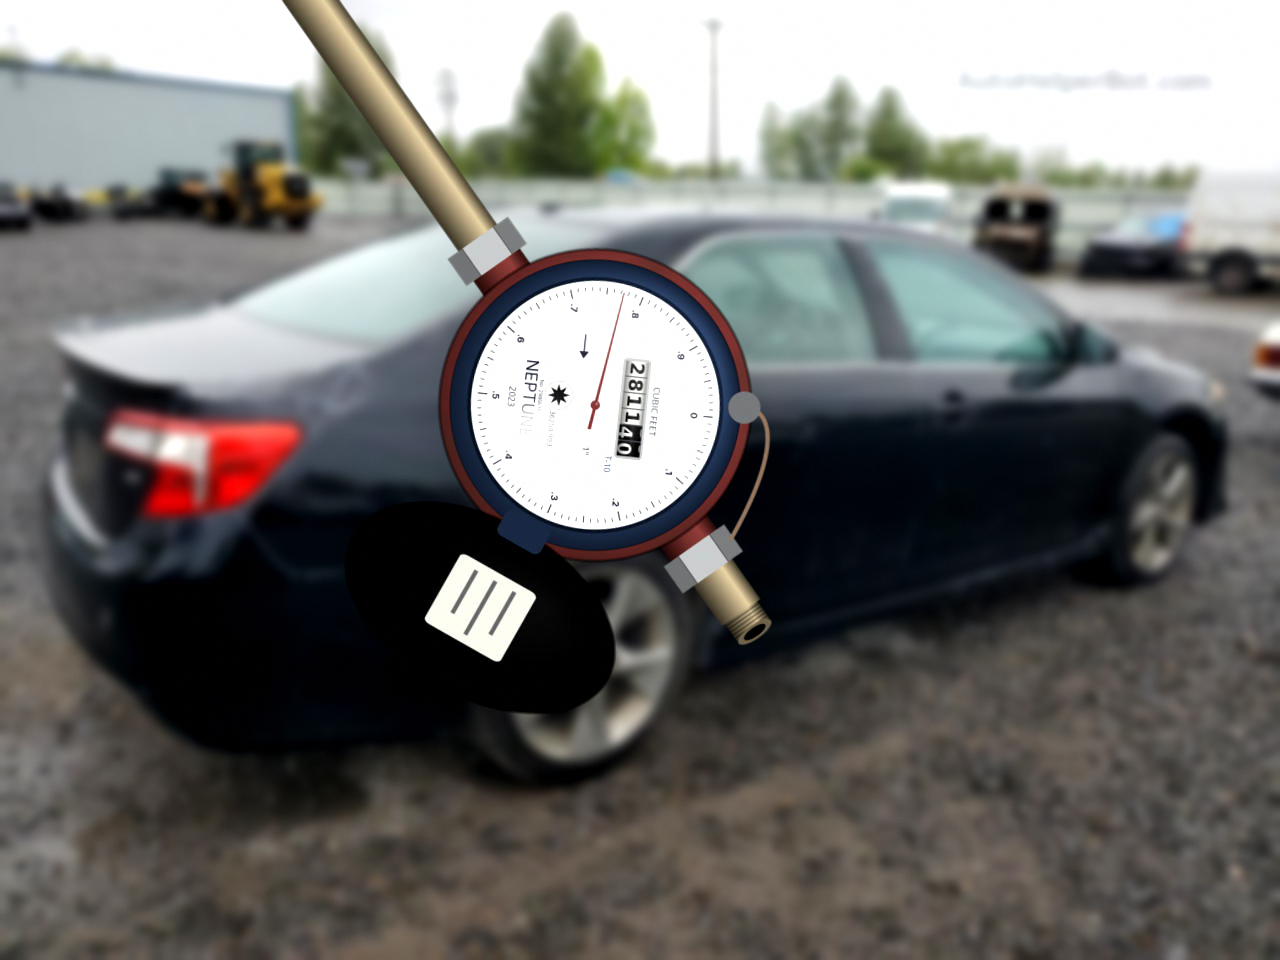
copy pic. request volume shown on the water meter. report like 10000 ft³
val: 281139.77 ft³
